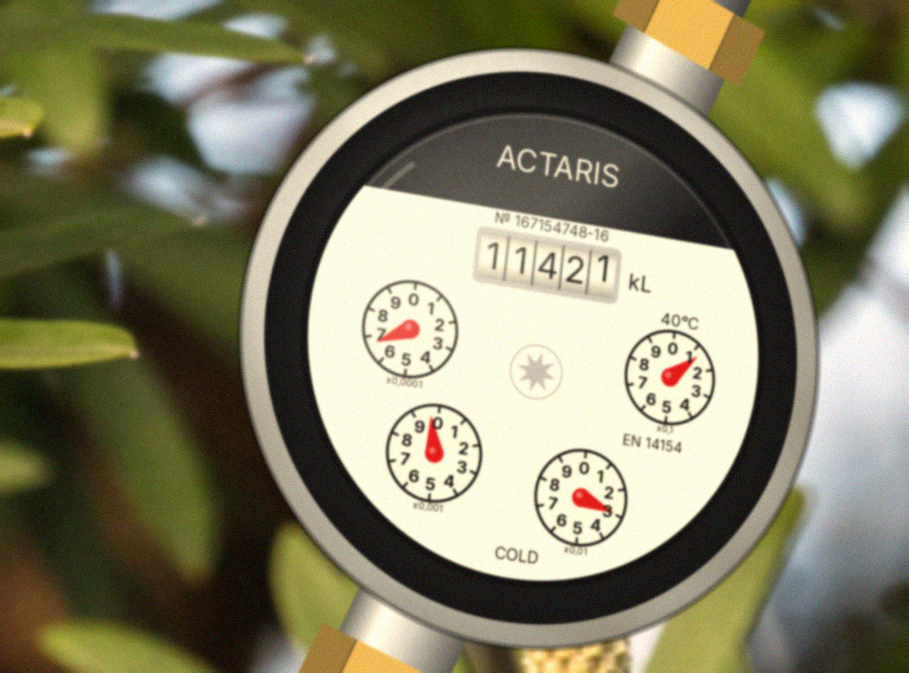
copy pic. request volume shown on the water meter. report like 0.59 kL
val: 11421.1296 kL
